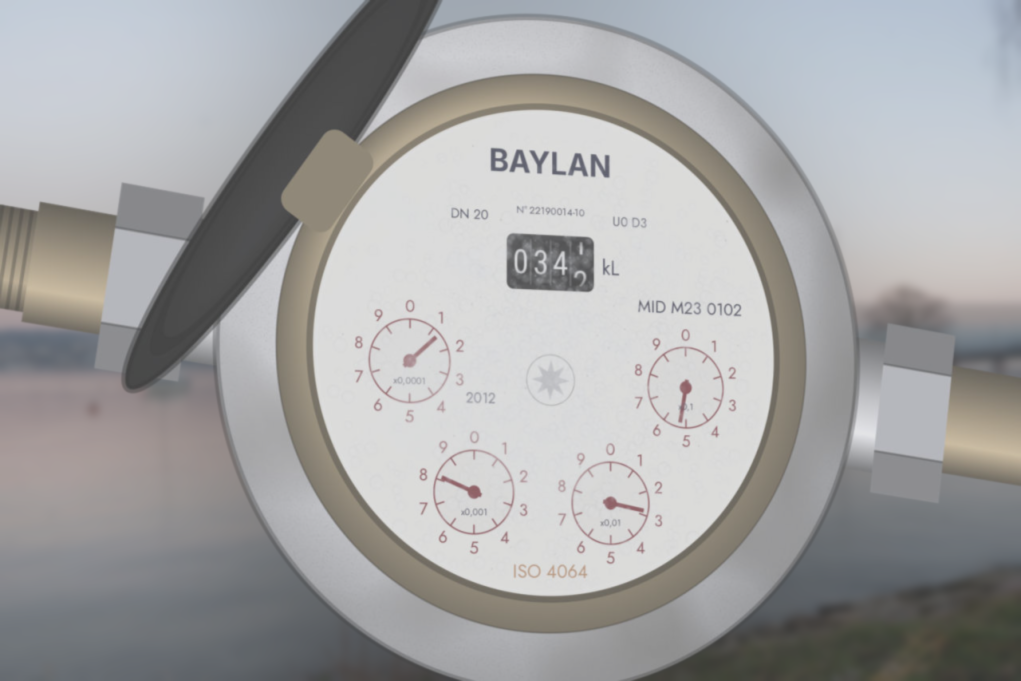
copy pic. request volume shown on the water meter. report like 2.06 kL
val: 341.5281 kL
